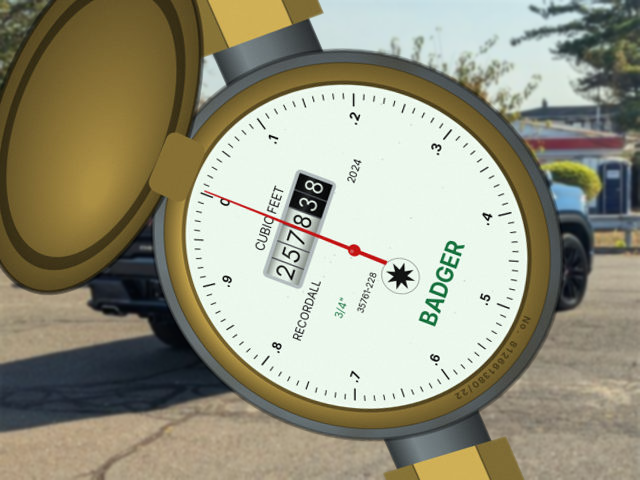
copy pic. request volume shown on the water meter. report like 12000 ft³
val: 257838.00 ft³
